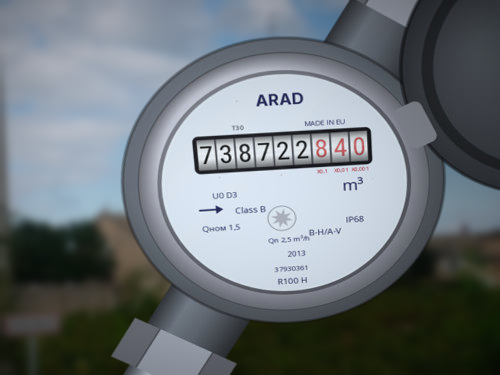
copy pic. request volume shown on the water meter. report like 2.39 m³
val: 738722.840 m³
